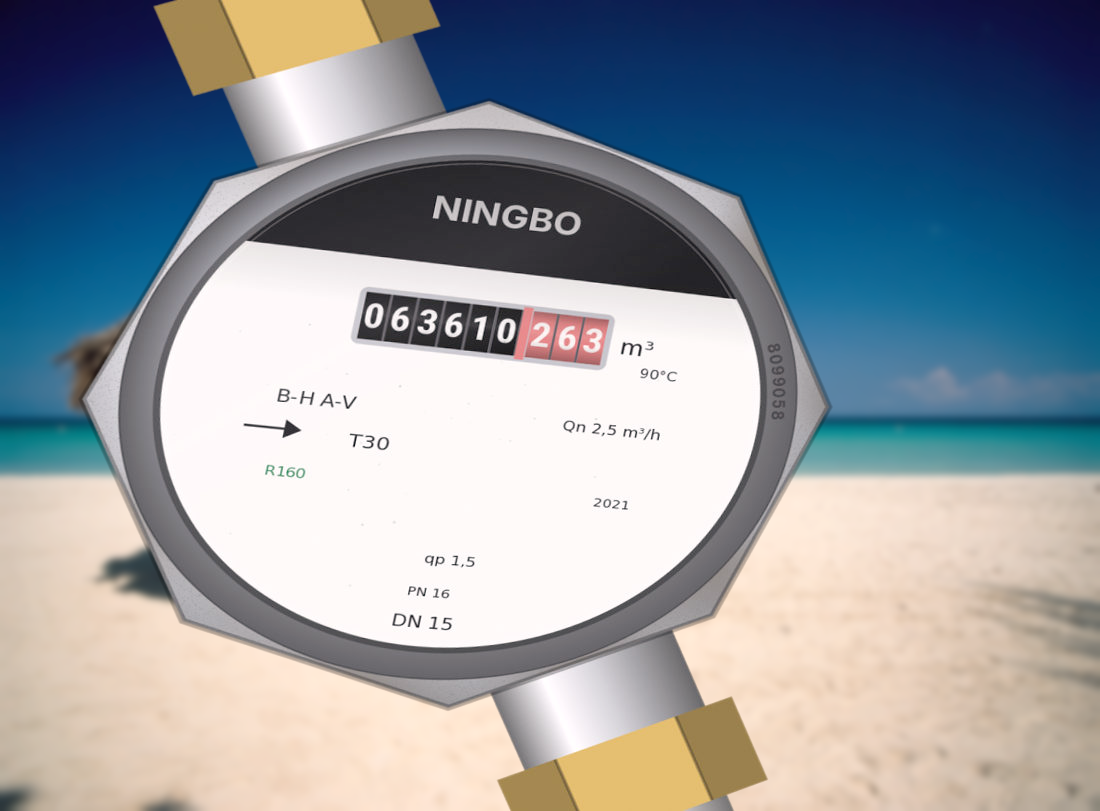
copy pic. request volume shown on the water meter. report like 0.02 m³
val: 63610.263 m³
